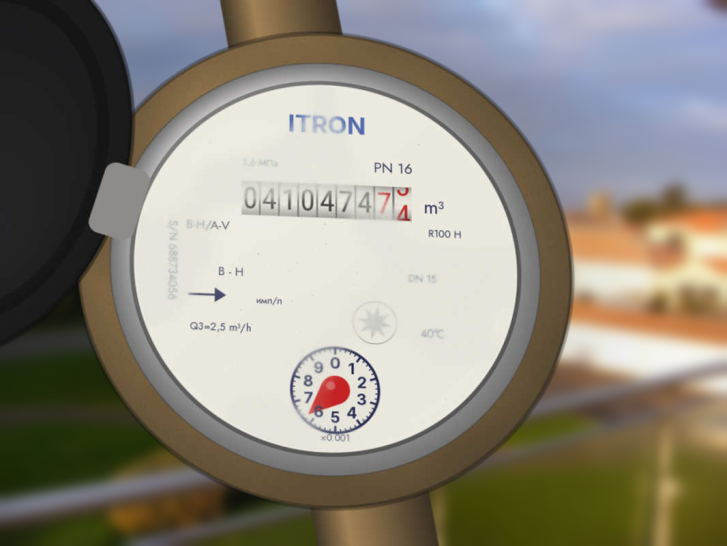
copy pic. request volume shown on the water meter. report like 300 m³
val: 410474.736 m³
